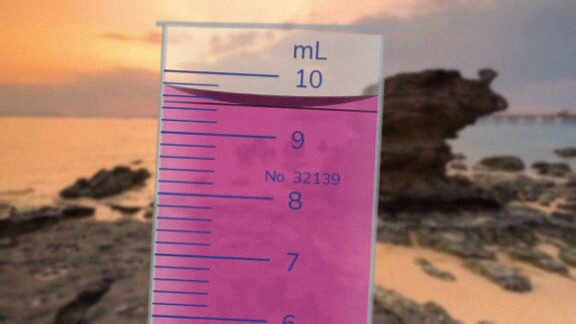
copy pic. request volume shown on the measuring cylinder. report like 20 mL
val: 9.5 mL
